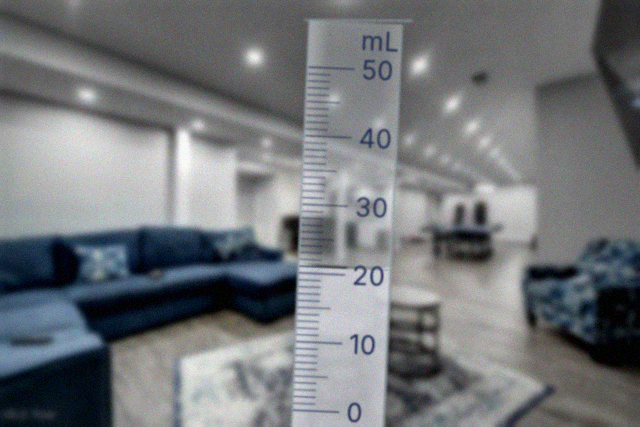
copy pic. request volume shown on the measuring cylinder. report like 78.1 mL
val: 21 mL
